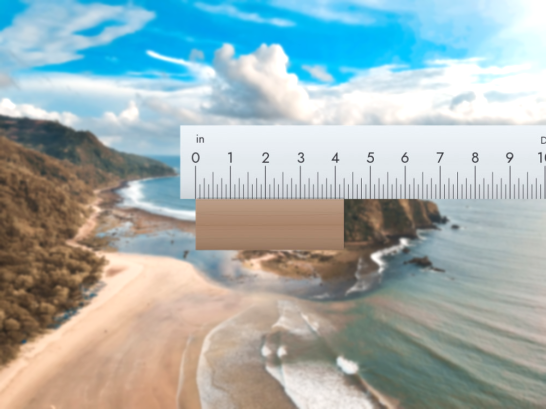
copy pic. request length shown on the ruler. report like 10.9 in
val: 4.25 in
